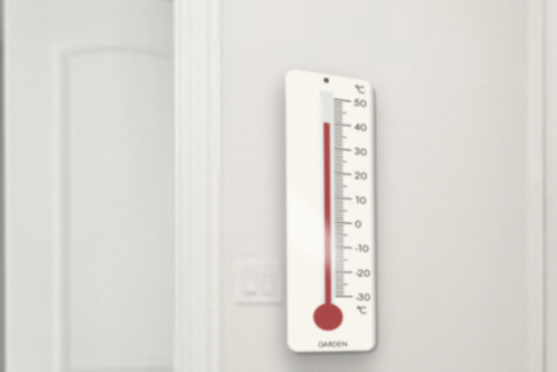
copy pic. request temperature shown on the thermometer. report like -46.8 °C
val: 40 °C
